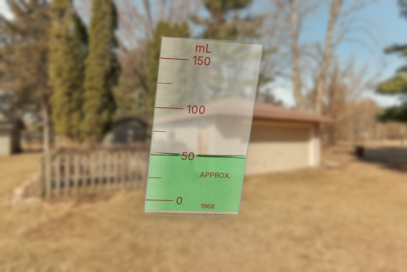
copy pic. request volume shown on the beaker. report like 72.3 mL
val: 50 mL
